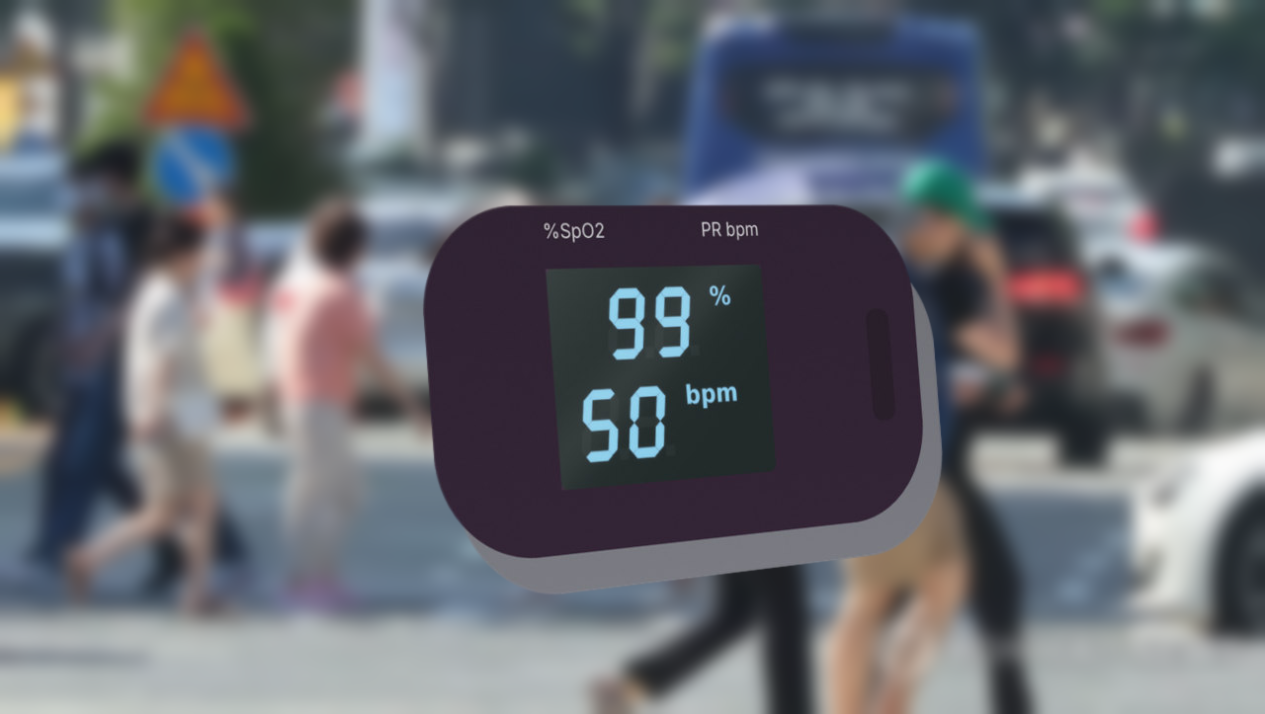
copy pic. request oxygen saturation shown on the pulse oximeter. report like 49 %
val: 99 %
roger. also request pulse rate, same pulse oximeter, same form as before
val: 50 bpm
